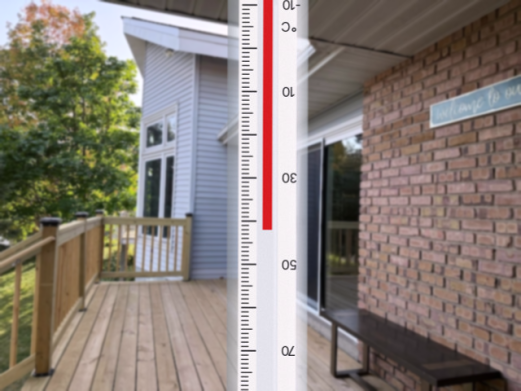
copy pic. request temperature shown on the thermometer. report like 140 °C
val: 42 °C
